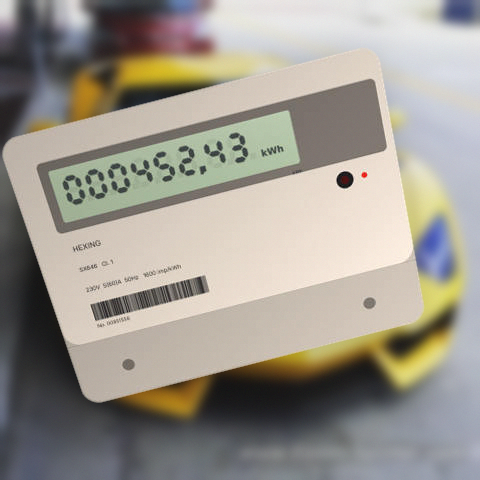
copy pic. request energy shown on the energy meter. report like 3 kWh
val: 452.43 kWh
